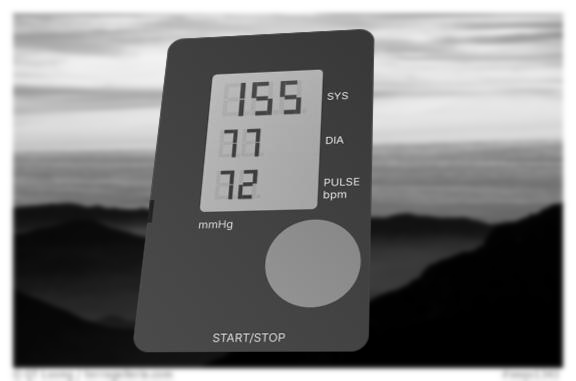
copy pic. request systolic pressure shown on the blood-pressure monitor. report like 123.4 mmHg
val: 155 mmHg
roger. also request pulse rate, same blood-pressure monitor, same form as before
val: 72 bpm
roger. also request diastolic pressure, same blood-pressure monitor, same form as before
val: 77 mmHg
